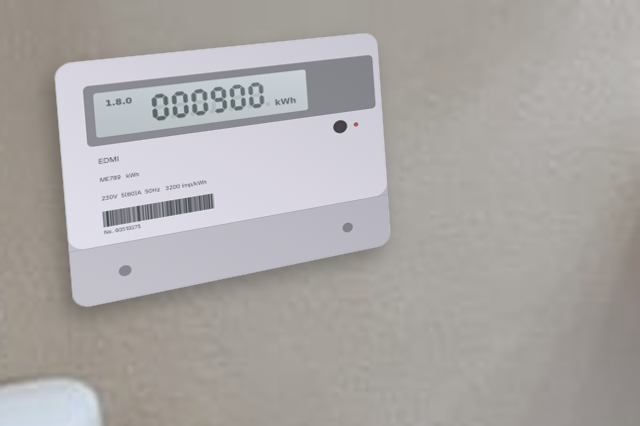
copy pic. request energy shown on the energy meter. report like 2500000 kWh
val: 900 kWh
